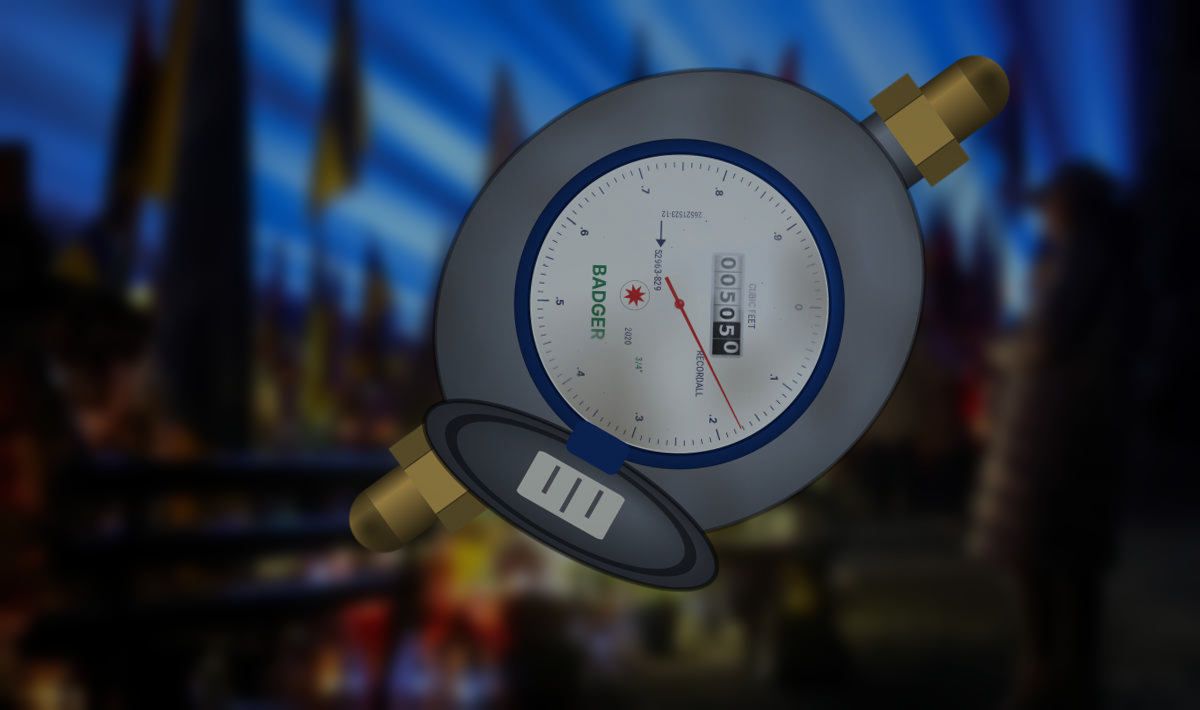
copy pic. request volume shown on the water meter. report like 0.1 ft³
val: 5050.17 ft³
